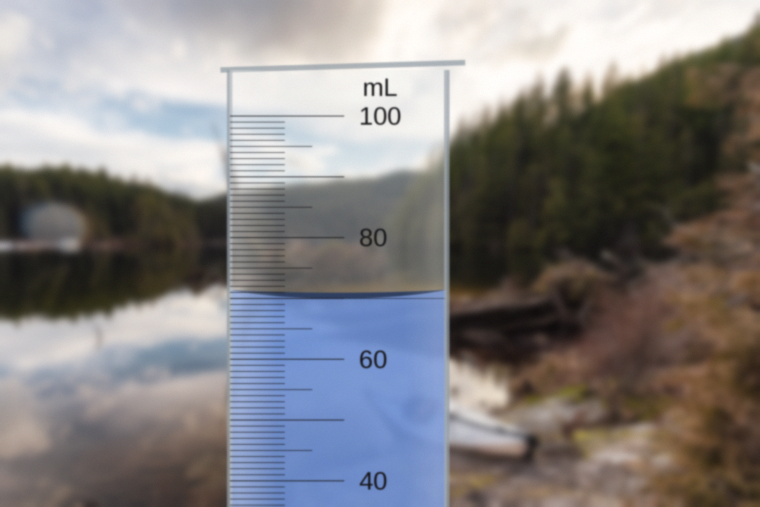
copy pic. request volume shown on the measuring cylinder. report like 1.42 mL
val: 70 mL
